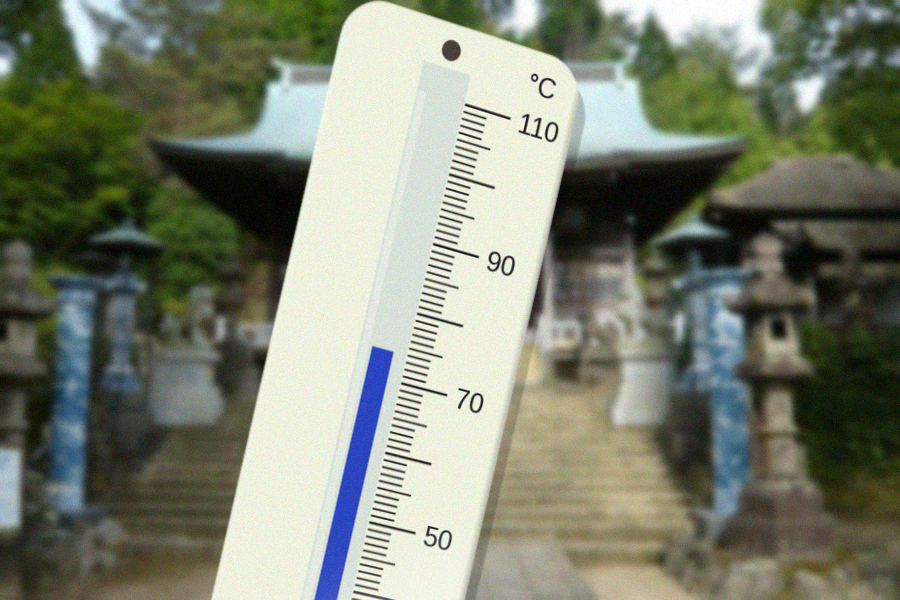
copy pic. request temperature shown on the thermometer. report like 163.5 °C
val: 74 °C
